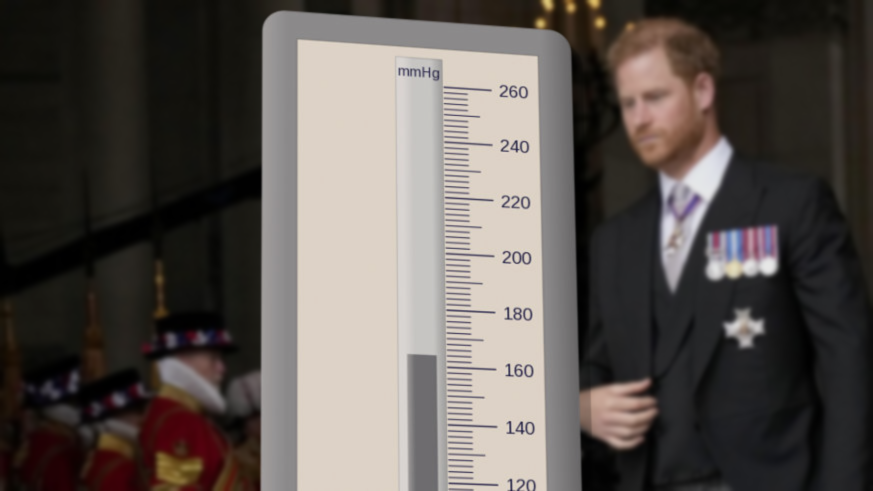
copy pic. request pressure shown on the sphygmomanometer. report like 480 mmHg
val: 164 mmHg
